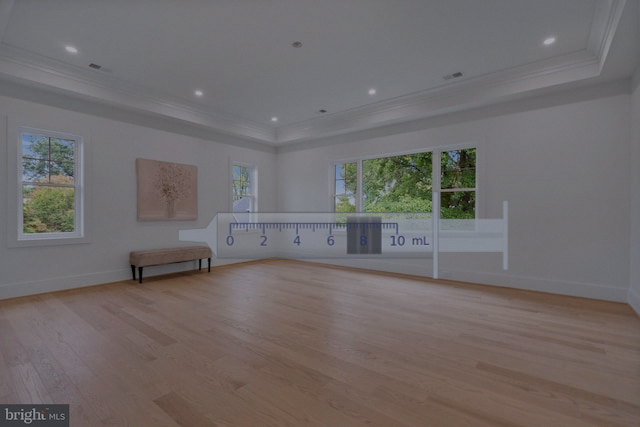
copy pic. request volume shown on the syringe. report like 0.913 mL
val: 7 mL
